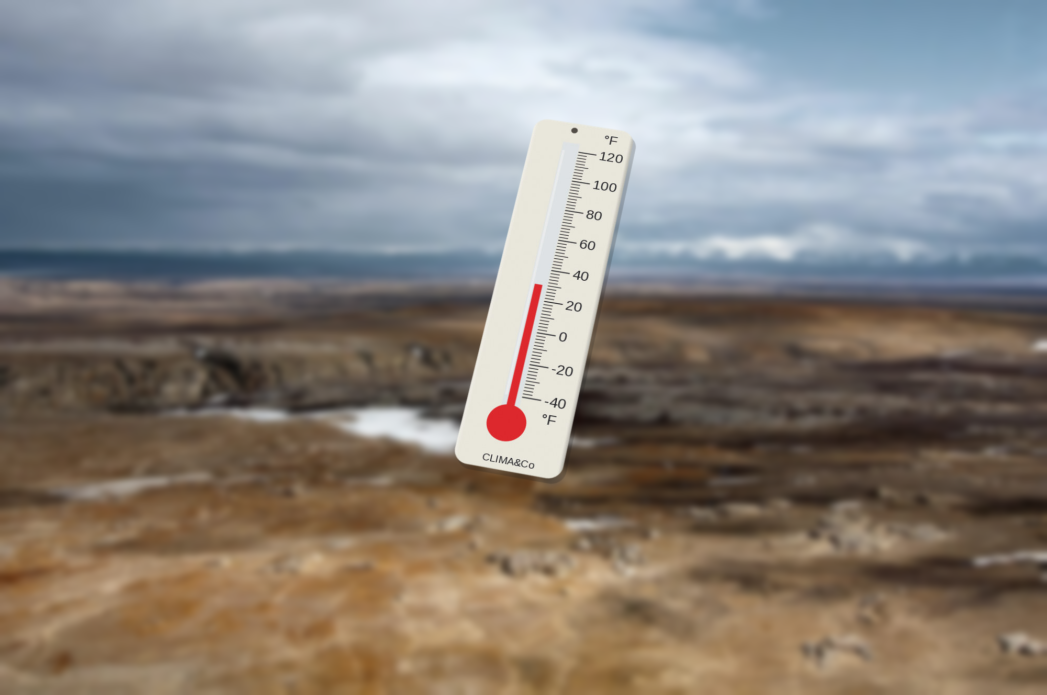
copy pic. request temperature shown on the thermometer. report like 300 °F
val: 30 °F
